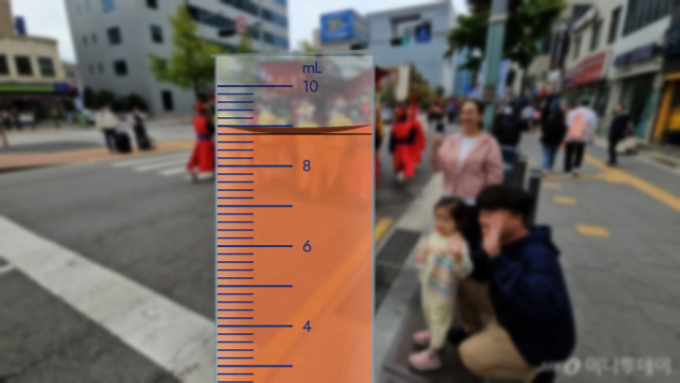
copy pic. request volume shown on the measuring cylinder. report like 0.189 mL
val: 8.8 mL
